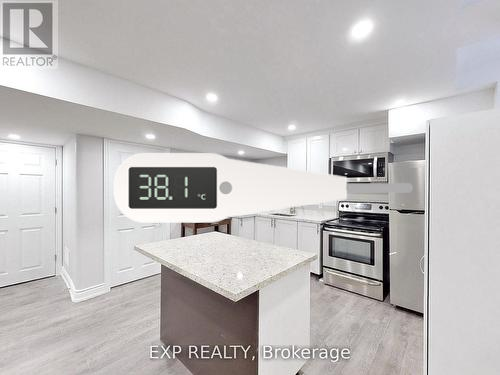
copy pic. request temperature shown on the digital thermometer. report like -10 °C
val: 38.1 °C
